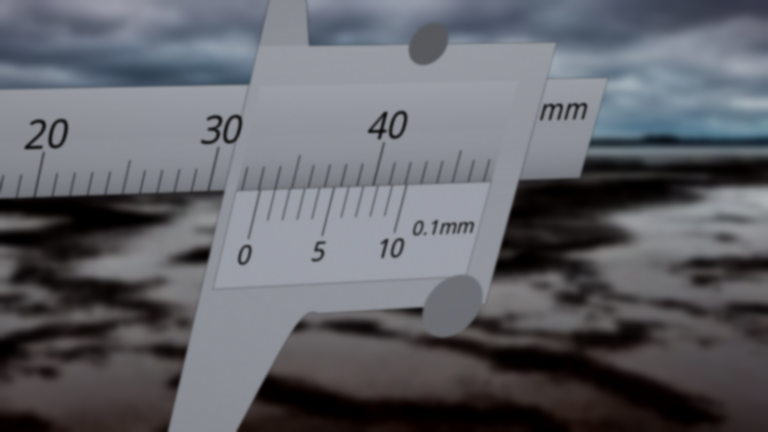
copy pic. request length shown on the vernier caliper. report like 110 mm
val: 33.1 mm
